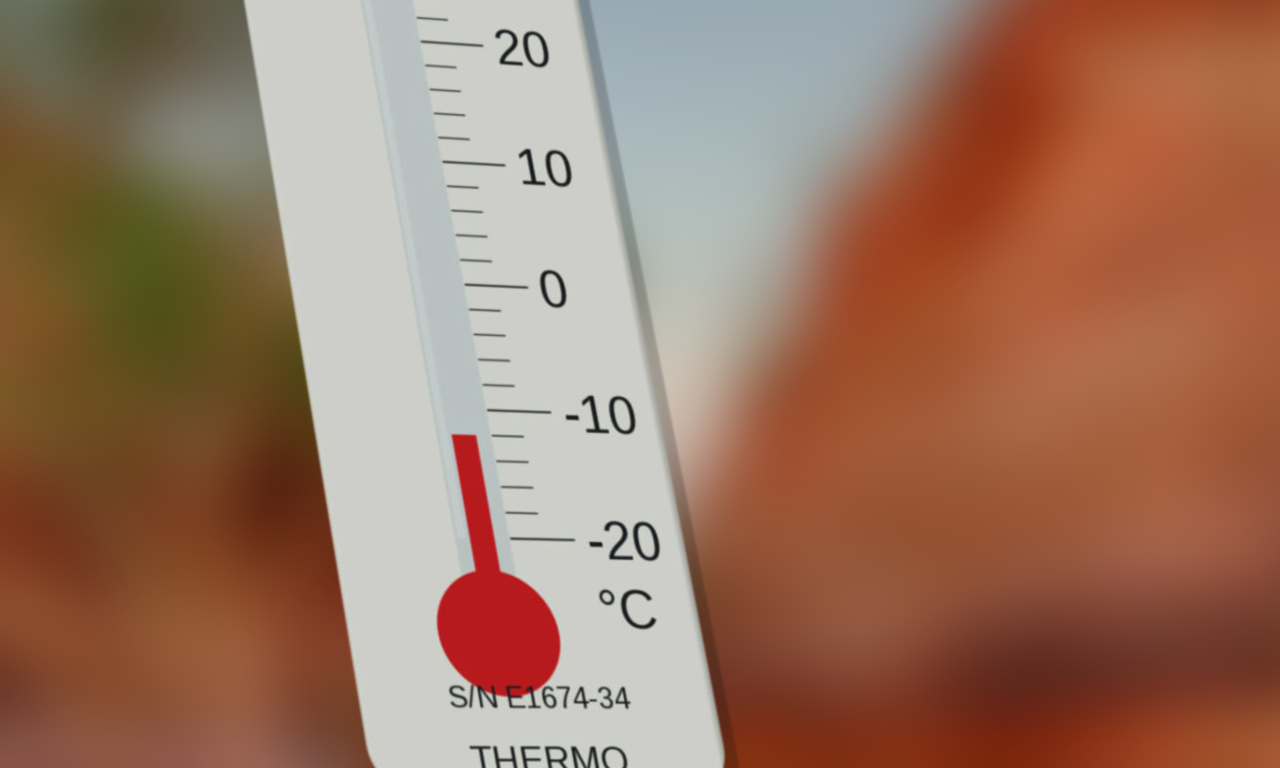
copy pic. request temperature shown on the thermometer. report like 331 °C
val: -12 °C
